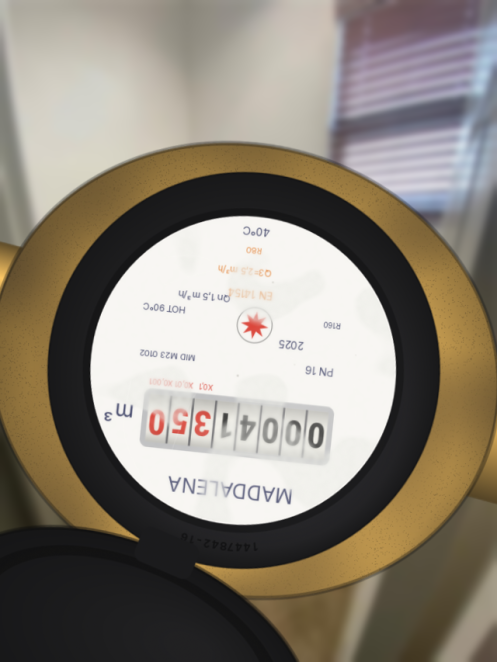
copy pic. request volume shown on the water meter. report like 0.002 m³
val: 41.350 m³
